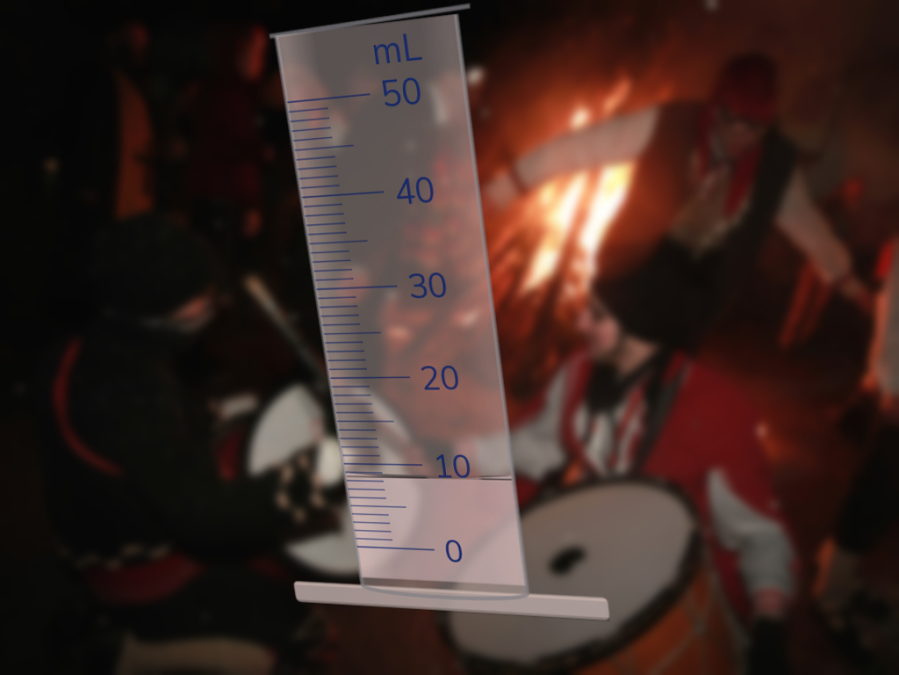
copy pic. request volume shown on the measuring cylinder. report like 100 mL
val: 8.5 mL
